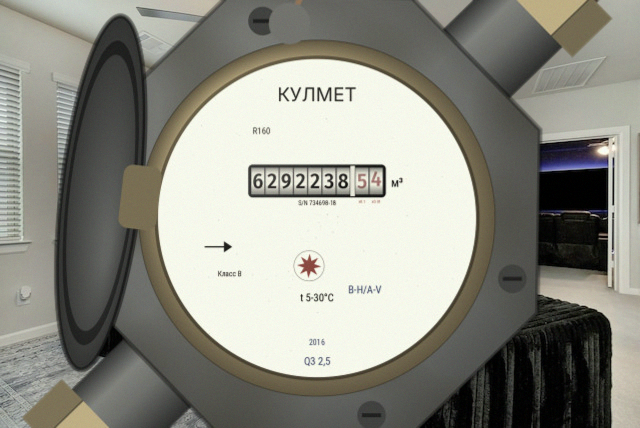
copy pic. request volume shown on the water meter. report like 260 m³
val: 6292238.54 m³
